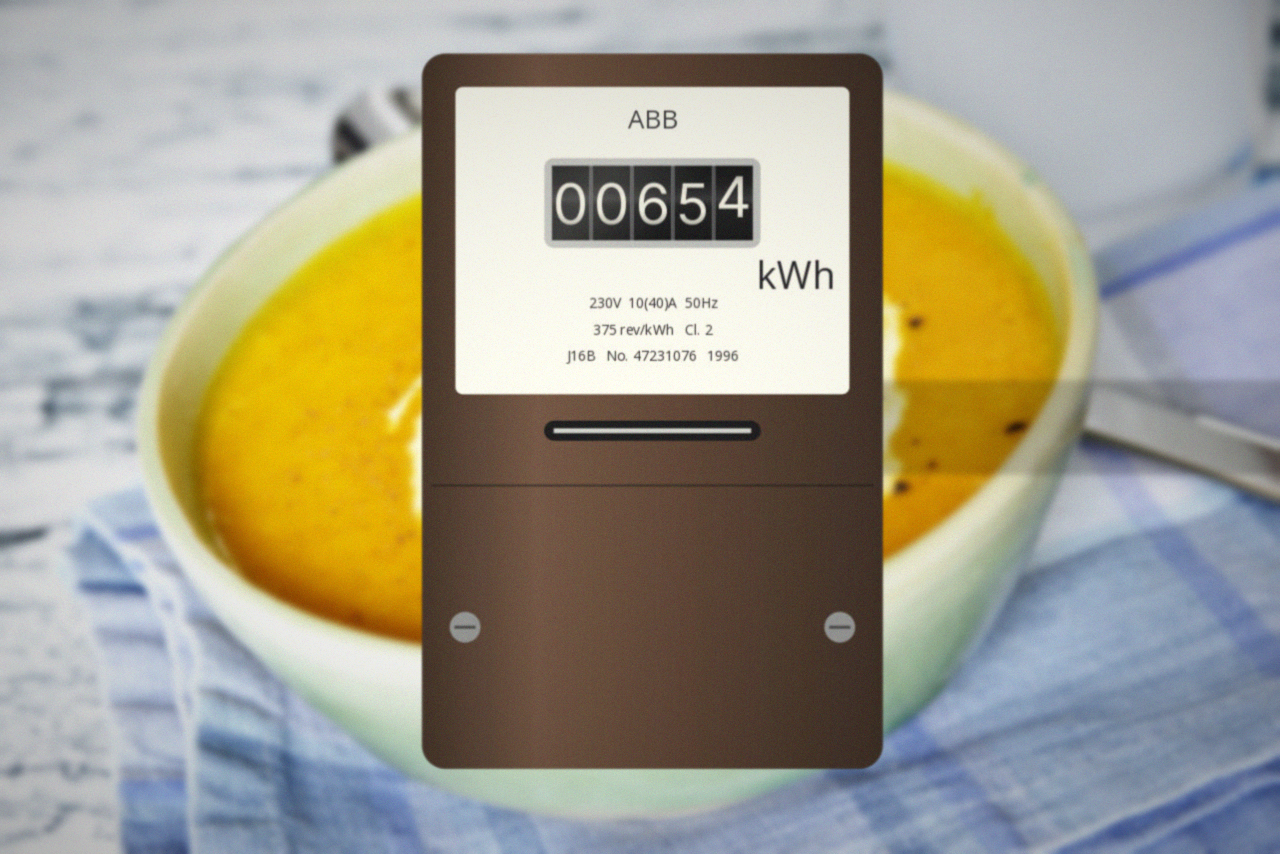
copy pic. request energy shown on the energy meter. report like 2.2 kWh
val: 654 kWh
